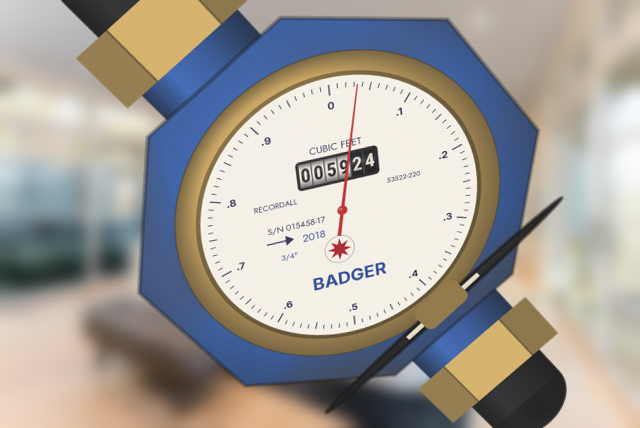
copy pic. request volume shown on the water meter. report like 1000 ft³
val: 5924.03 ft³
